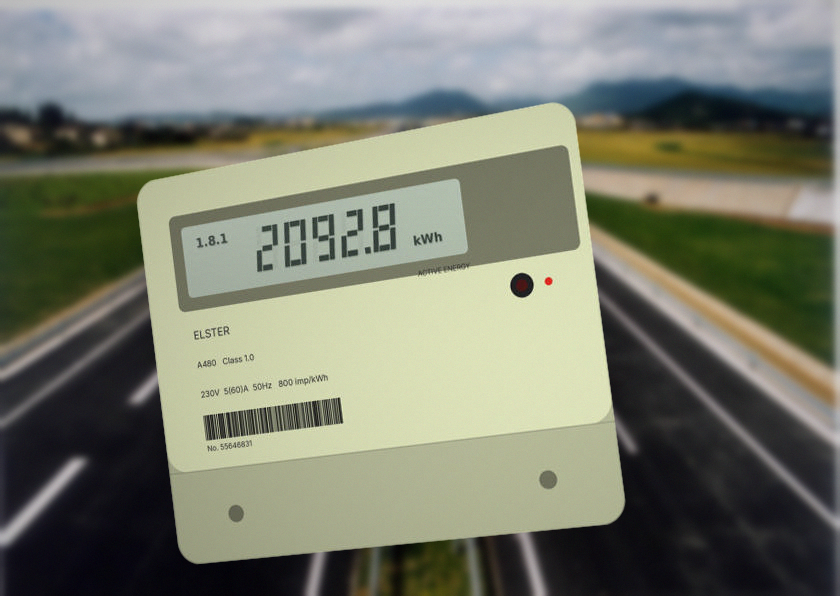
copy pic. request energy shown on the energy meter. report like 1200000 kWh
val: 2092.8 kWh
